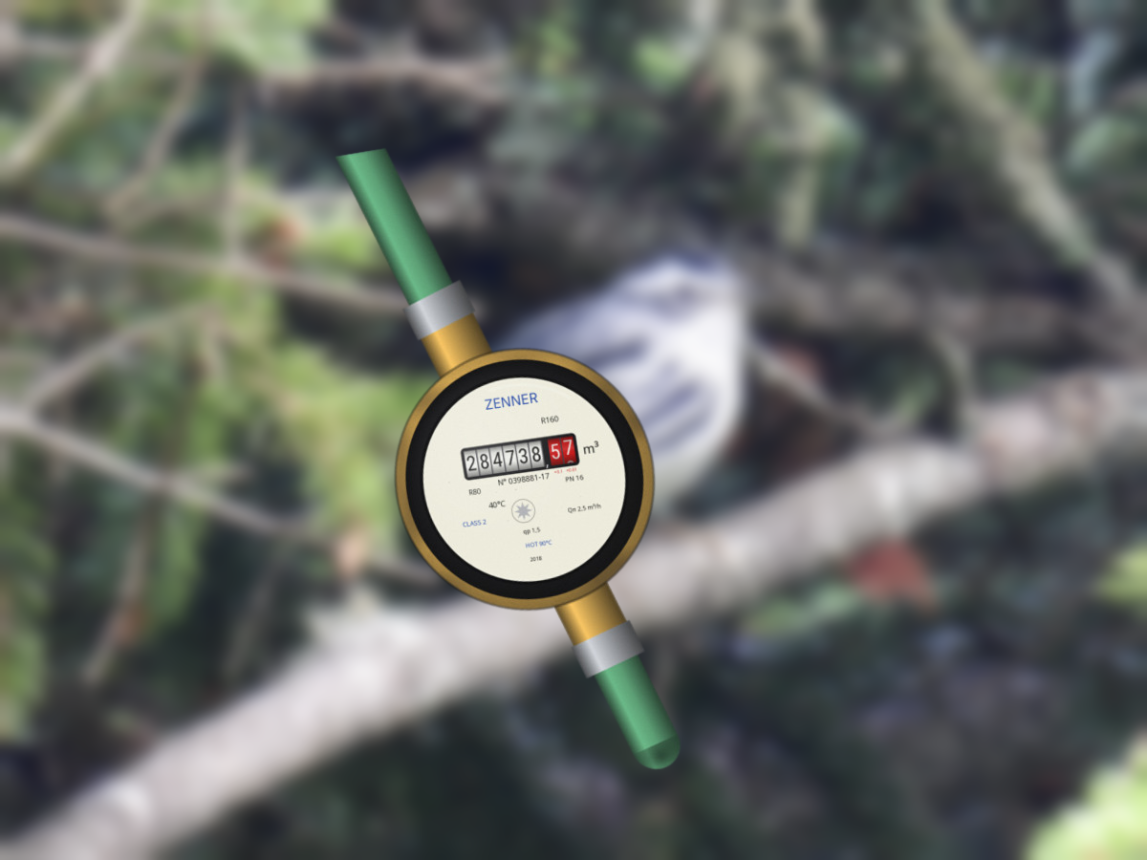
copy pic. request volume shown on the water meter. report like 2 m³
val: 284738.57 m³
